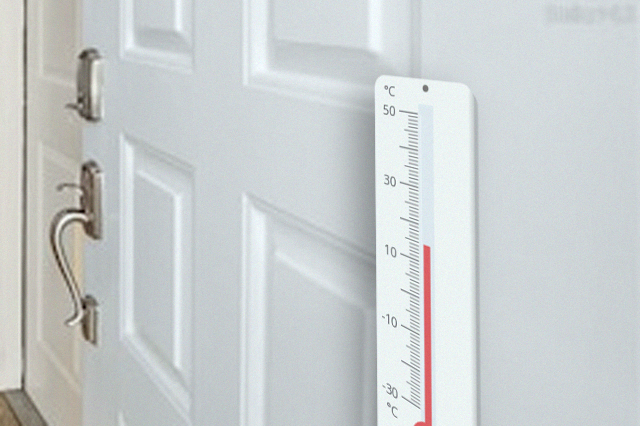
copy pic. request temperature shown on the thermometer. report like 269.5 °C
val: 15 °C
